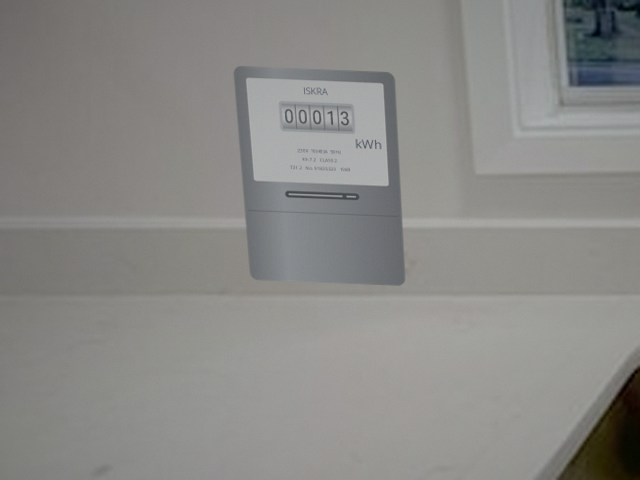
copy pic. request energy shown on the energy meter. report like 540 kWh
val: 13 kWh
